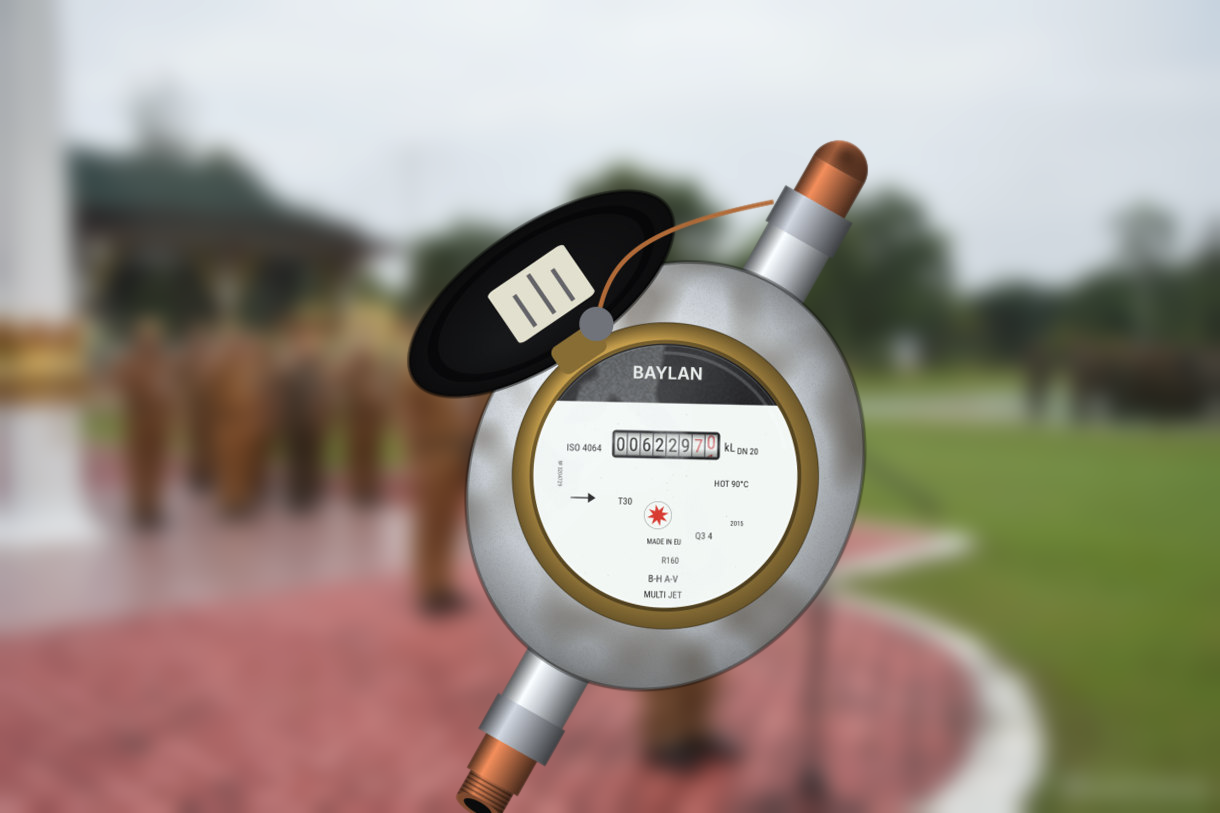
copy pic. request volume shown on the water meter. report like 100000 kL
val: 6229.70 kL
